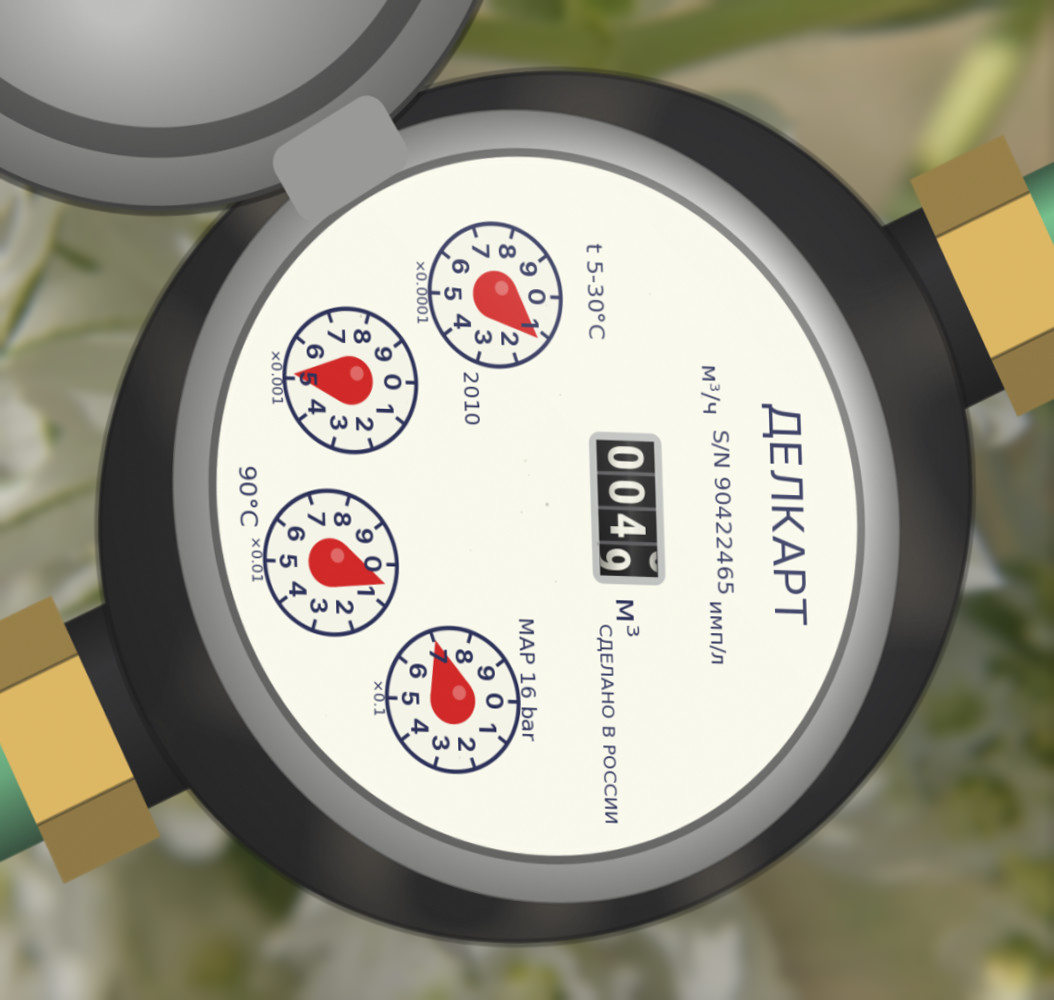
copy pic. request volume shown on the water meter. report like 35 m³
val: 48.7051 m³
